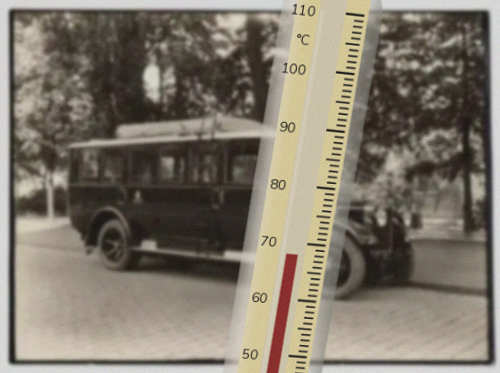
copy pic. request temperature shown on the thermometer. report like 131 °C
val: 68 °C
